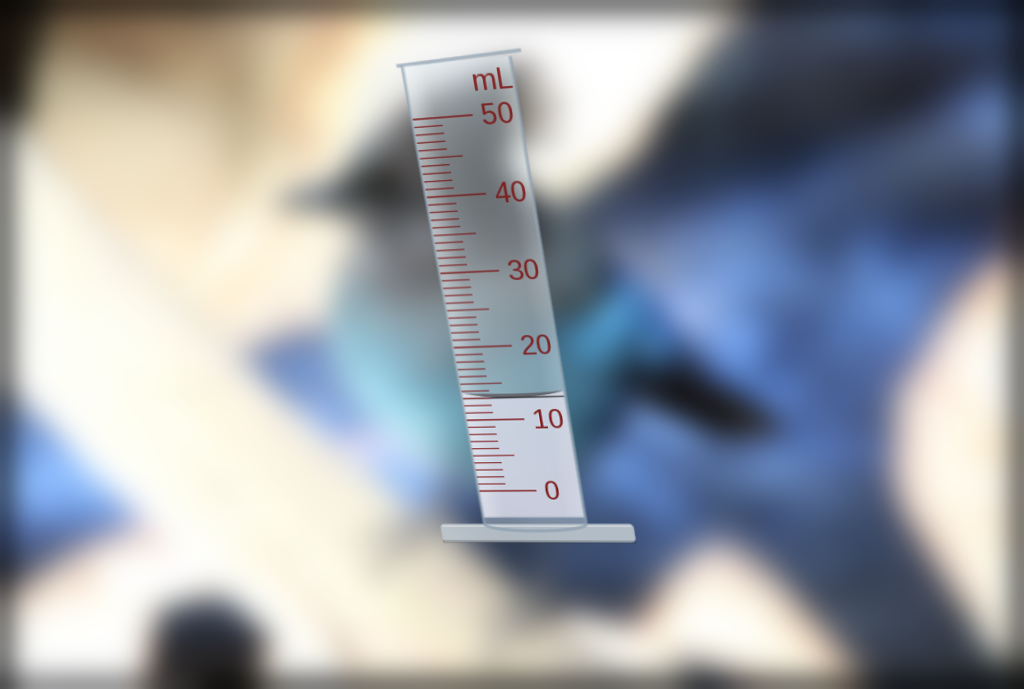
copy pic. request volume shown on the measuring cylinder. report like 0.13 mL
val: 13 mL
